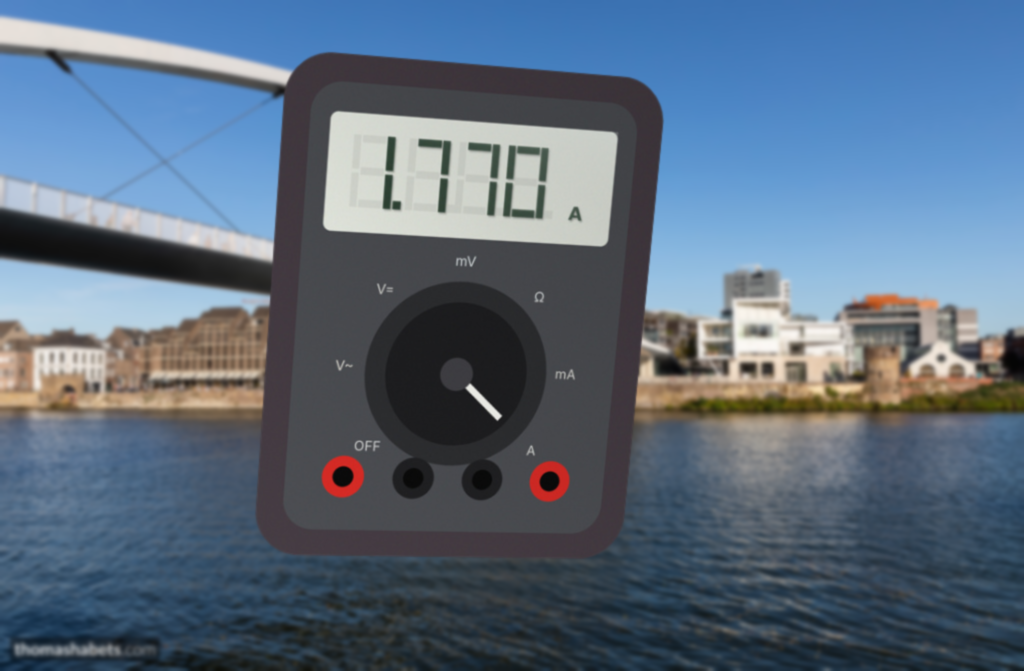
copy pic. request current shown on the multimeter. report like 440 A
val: 1.770 A
